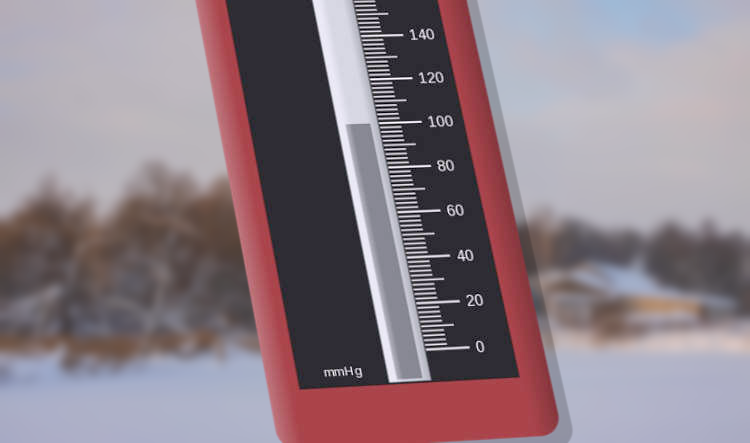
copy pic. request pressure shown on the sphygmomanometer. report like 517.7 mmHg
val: 100 mmHg
